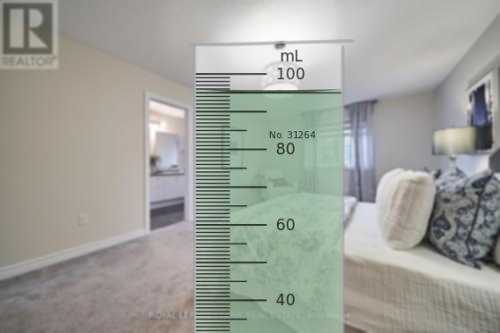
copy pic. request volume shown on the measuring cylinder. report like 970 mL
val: 95 mL
